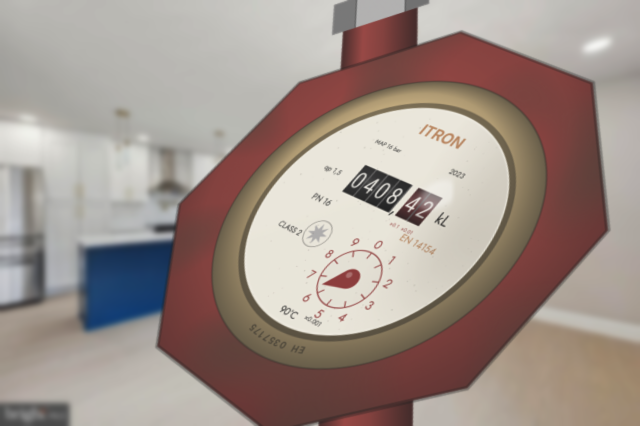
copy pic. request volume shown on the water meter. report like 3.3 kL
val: 408.426 kL
